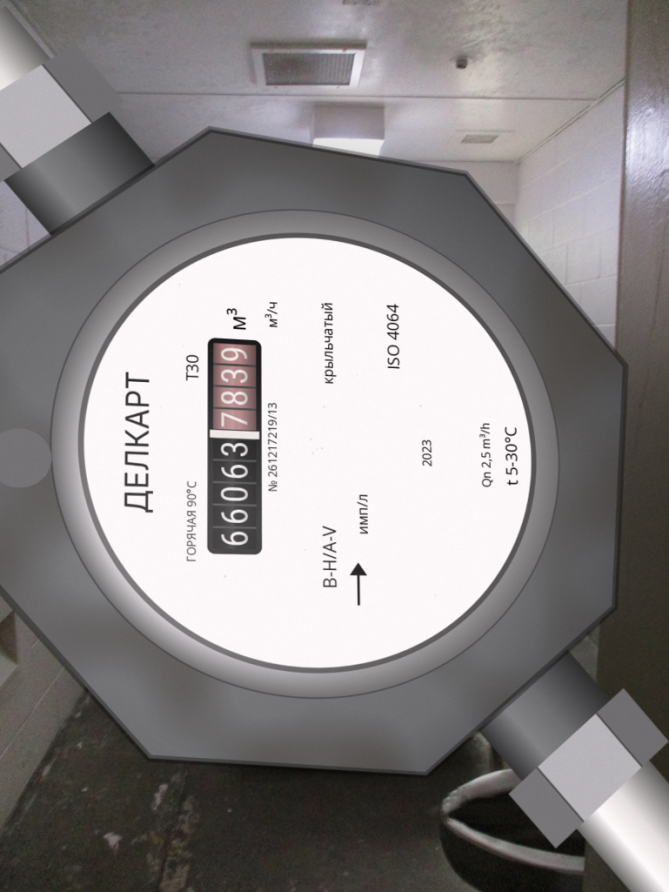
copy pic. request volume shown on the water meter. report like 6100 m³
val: 66063.7839 m³
